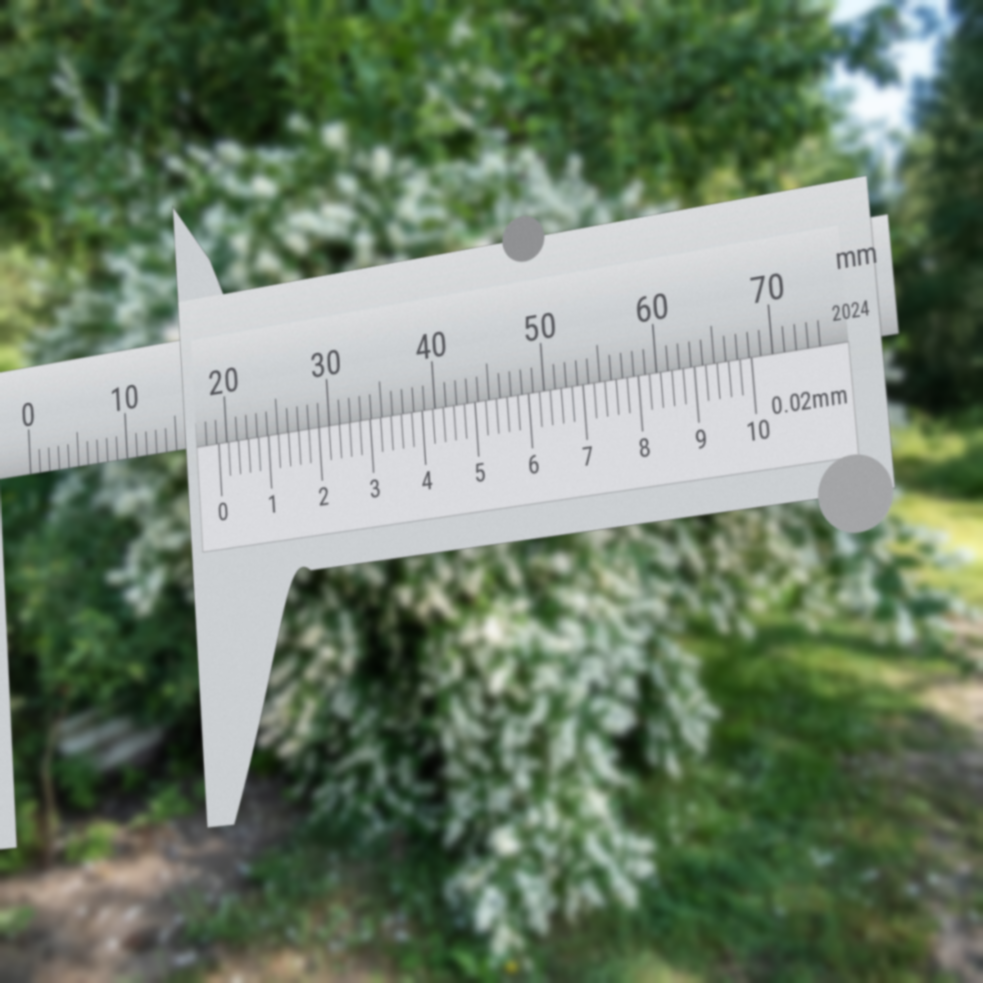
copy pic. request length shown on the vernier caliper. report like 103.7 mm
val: 19.2 mm
